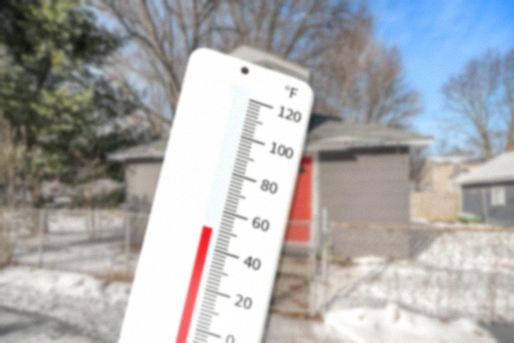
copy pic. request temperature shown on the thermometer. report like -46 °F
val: 50 °F
